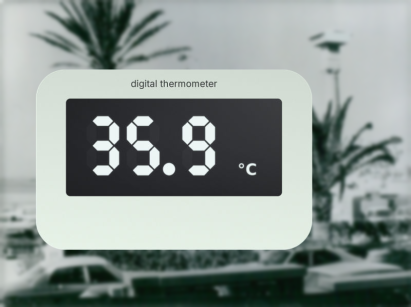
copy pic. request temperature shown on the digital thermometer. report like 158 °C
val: 35.9 °C
